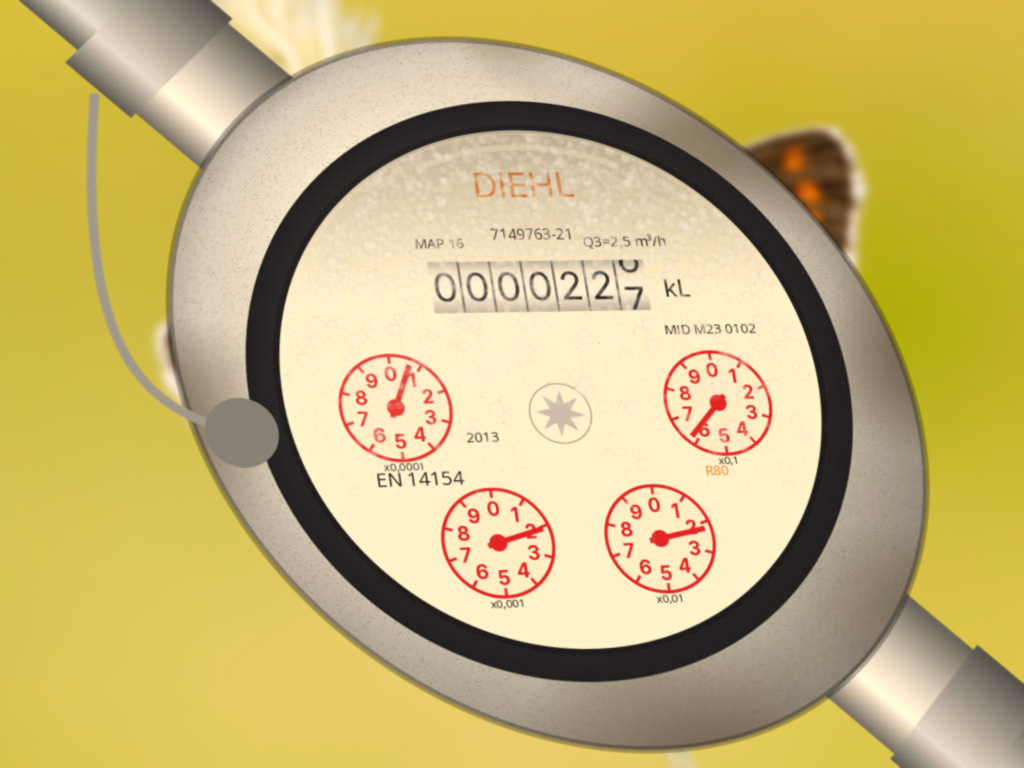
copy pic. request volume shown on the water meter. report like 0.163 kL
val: 226.6220 kL
